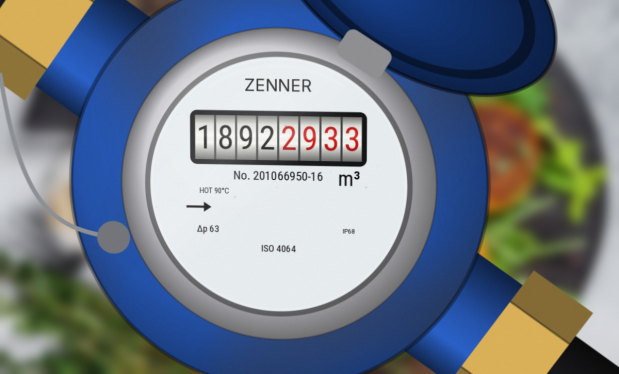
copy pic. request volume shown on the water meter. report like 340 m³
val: 1892.2933 m³
